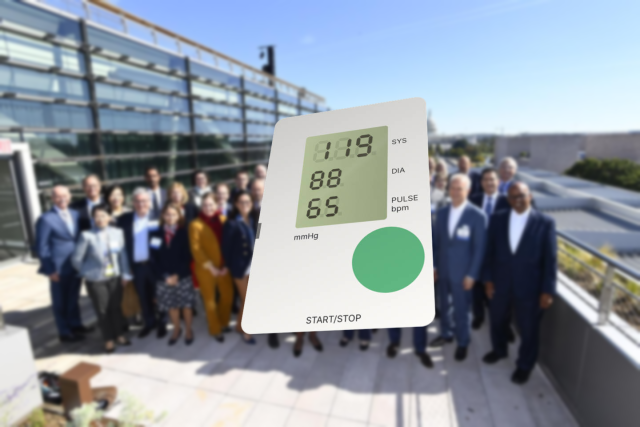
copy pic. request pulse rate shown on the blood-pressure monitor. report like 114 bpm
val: 65 bpm
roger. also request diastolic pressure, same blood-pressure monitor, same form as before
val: 88 mmHg
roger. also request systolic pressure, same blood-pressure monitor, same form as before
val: 119 mmHg
